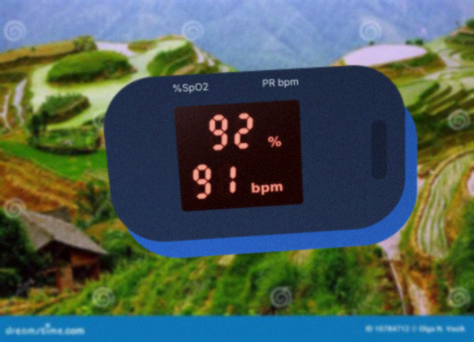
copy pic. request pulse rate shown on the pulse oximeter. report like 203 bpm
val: 91 bpm
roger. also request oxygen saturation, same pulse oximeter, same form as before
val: 92 %
